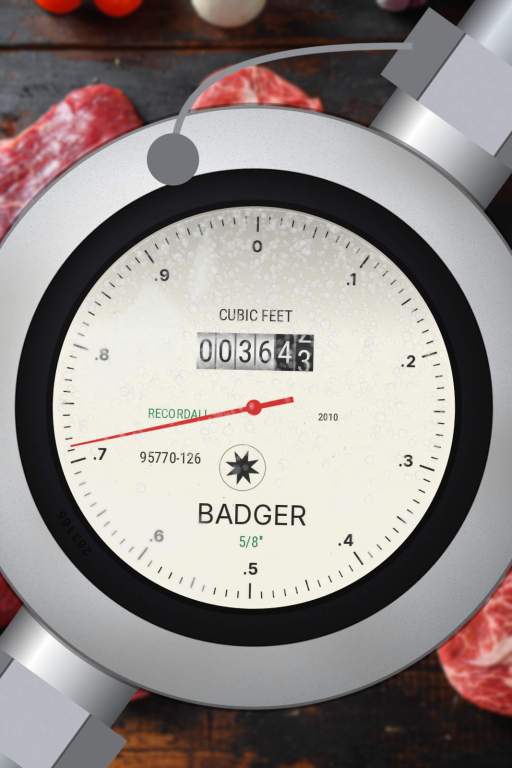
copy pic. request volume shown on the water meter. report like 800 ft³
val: 3642.71 ft³
